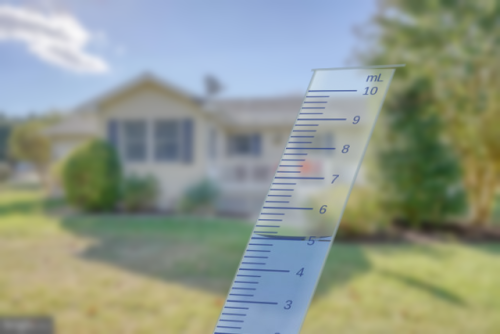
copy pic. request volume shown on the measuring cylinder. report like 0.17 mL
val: 5 mL
